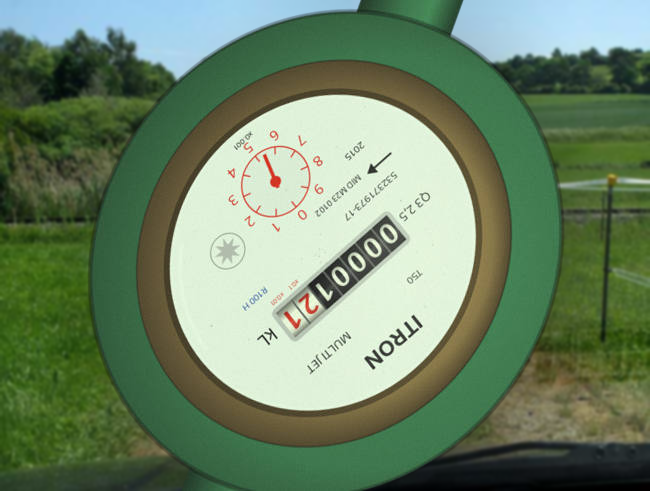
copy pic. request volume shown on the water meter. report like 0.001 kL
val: 1.215 kL
